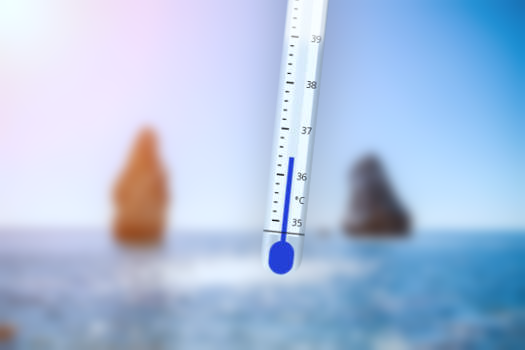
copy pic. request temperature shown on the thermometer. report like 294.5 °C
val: 36.4 °C
